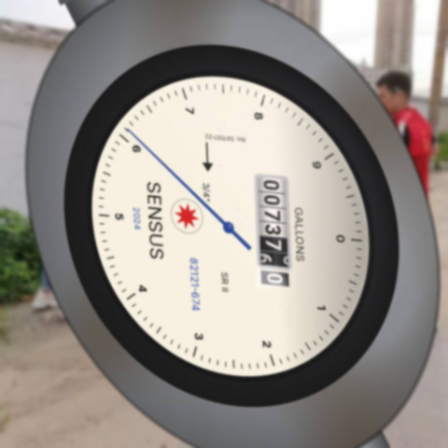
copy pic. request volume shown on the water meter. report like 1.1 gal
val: 73756.1 gal
